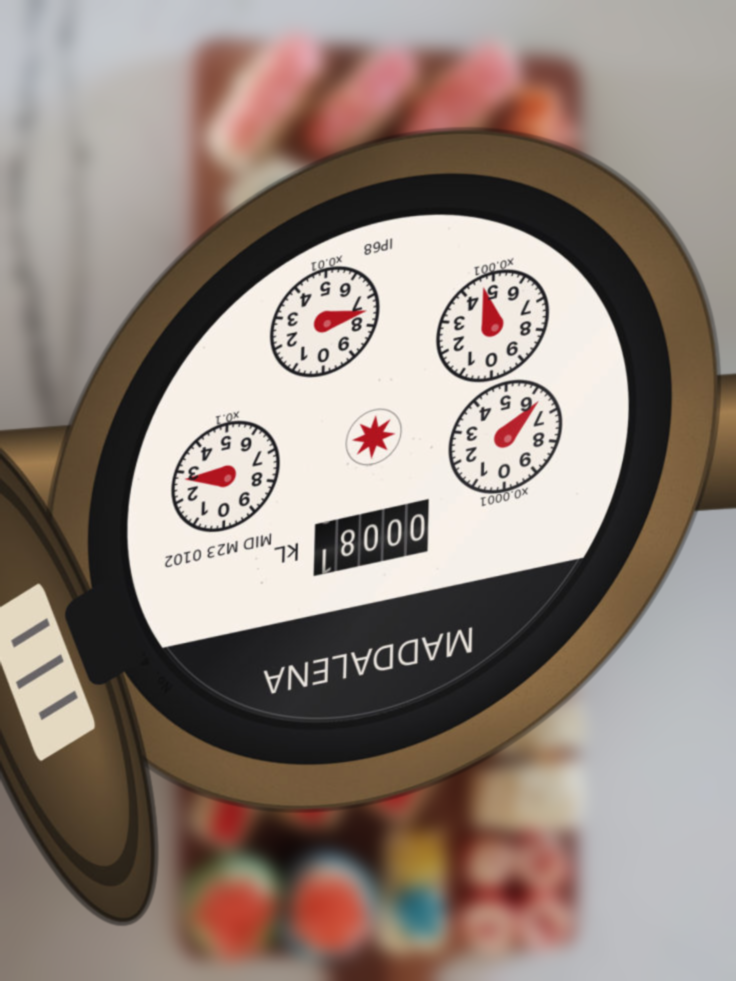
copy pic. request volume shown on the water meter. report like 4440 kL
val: 81.2746 kL
